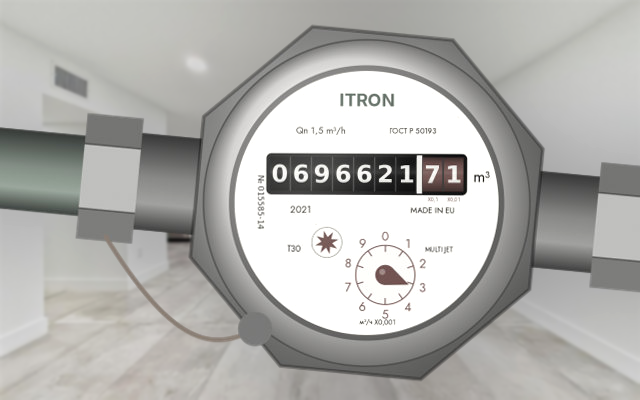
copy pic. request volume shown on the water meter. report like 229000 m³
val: 696621.713 m³
